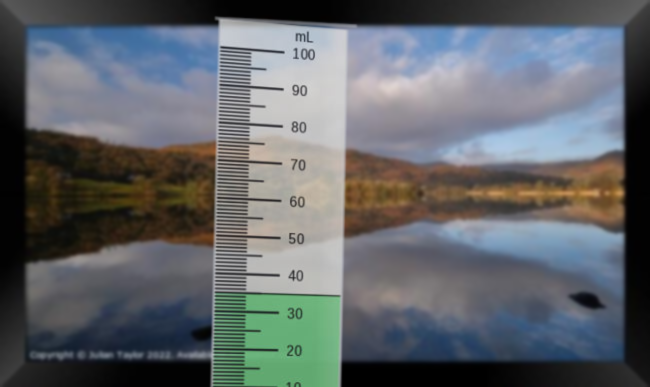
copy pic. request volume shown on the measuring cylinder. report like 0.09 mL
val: 35 mL
